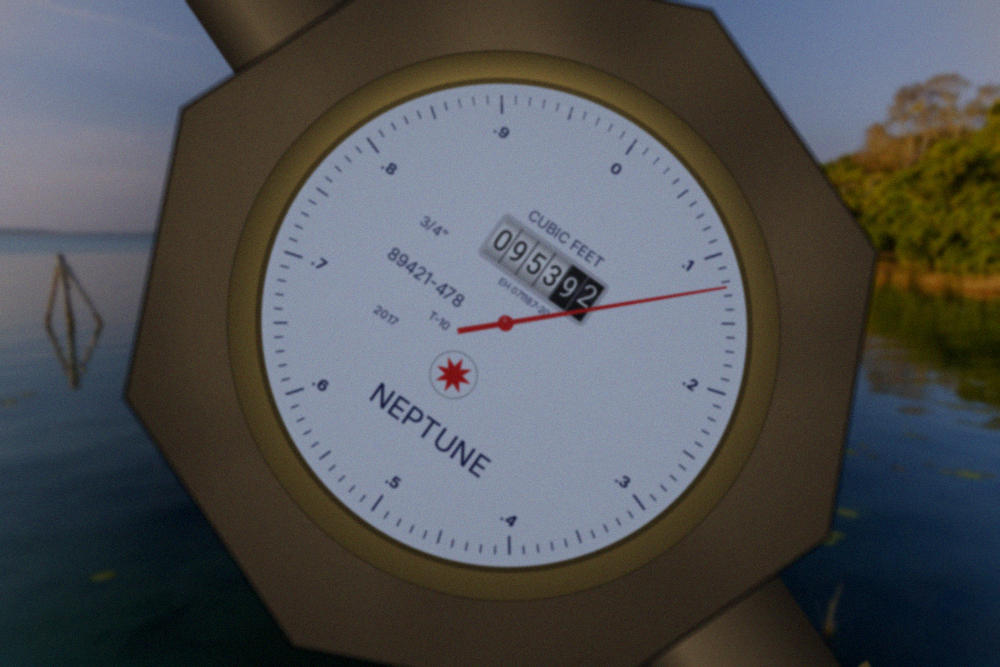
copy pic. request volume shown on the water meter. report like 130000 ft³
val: 95392.12 ft³
